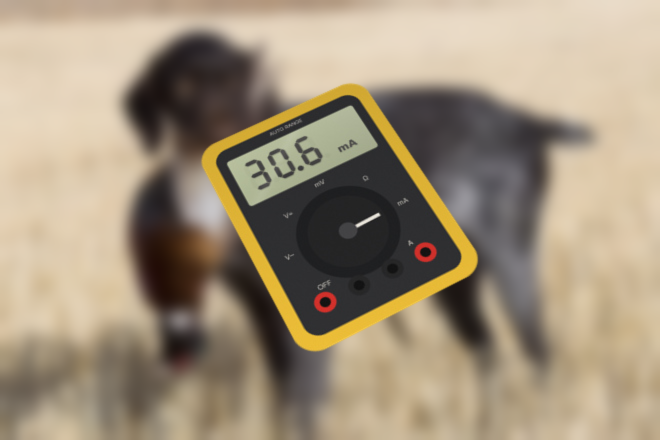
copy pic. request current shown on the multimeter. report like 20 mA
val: 30.6 mA
